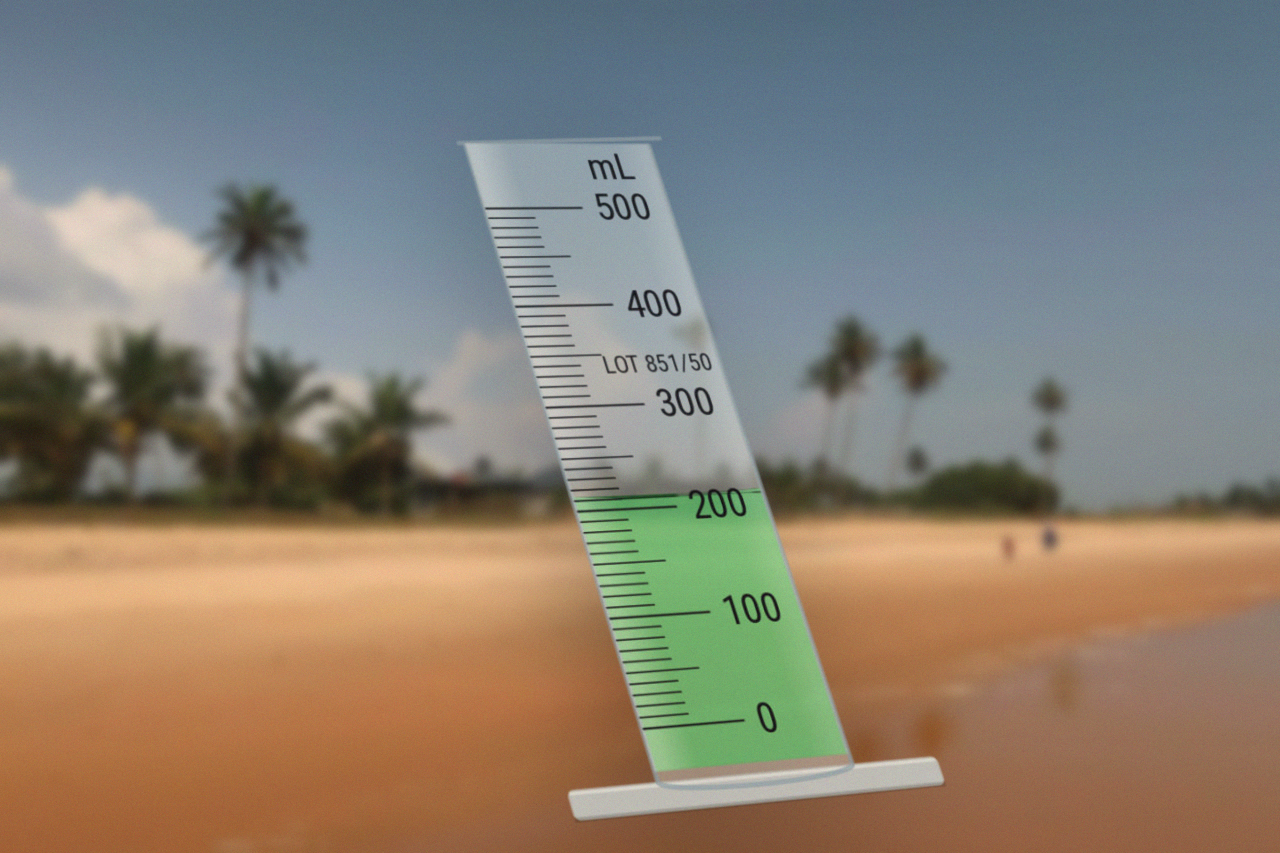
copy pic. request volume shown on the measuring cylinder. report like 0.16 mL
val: 210 mL
